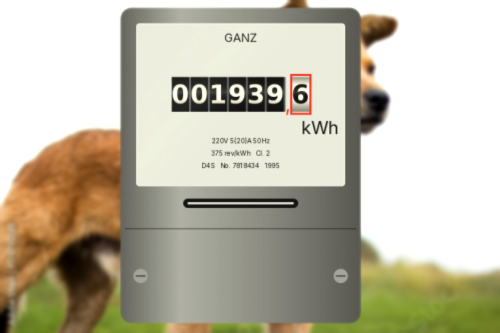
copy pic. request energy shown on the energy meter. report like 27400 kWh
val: 1939.6 kWh
